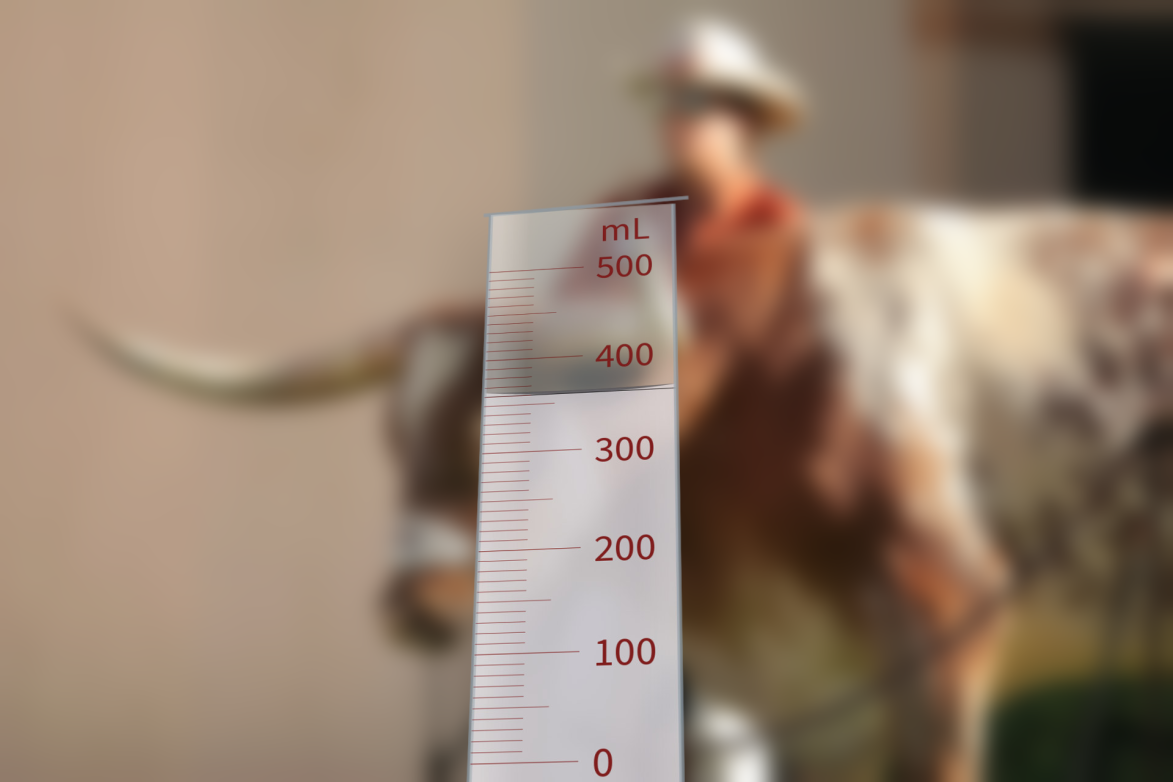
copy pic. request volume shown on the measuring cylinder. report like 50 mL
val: 360 mL
